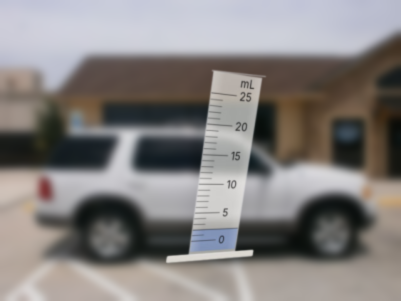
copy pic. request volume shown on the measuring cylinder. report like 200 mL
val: 2 mL
